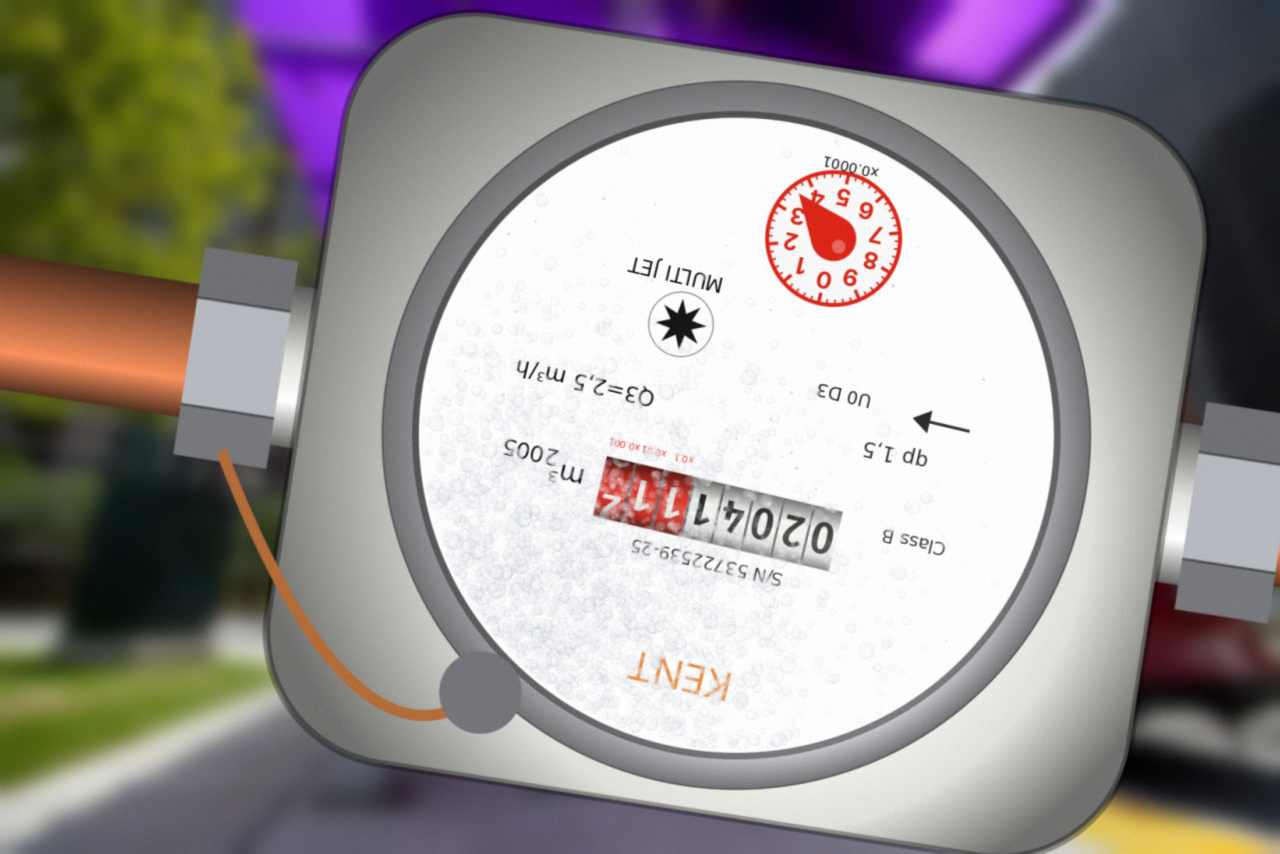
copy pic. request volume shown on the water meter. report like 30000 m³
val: 2041.1123 m³
